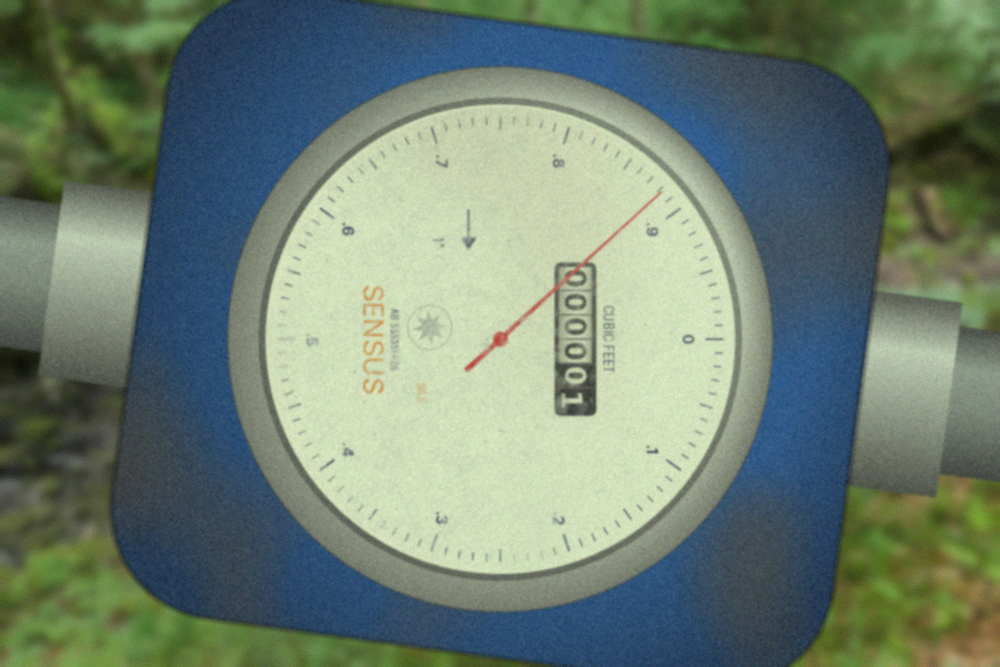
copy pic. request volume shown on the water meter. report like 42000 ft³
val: 0.88 ft³
